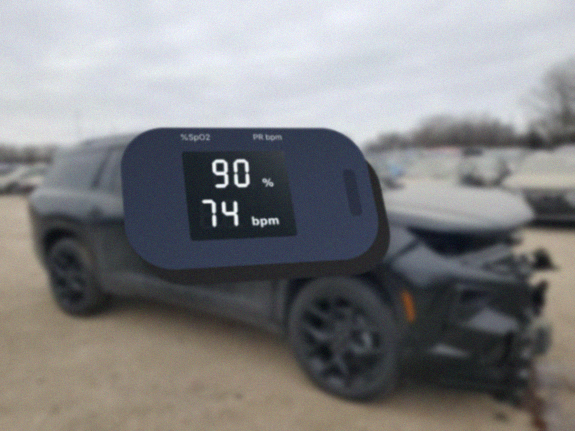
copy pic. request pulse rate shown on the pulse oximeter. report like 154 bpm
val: 74 bpm
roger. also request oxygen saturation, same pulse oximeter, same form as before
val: 90 %
